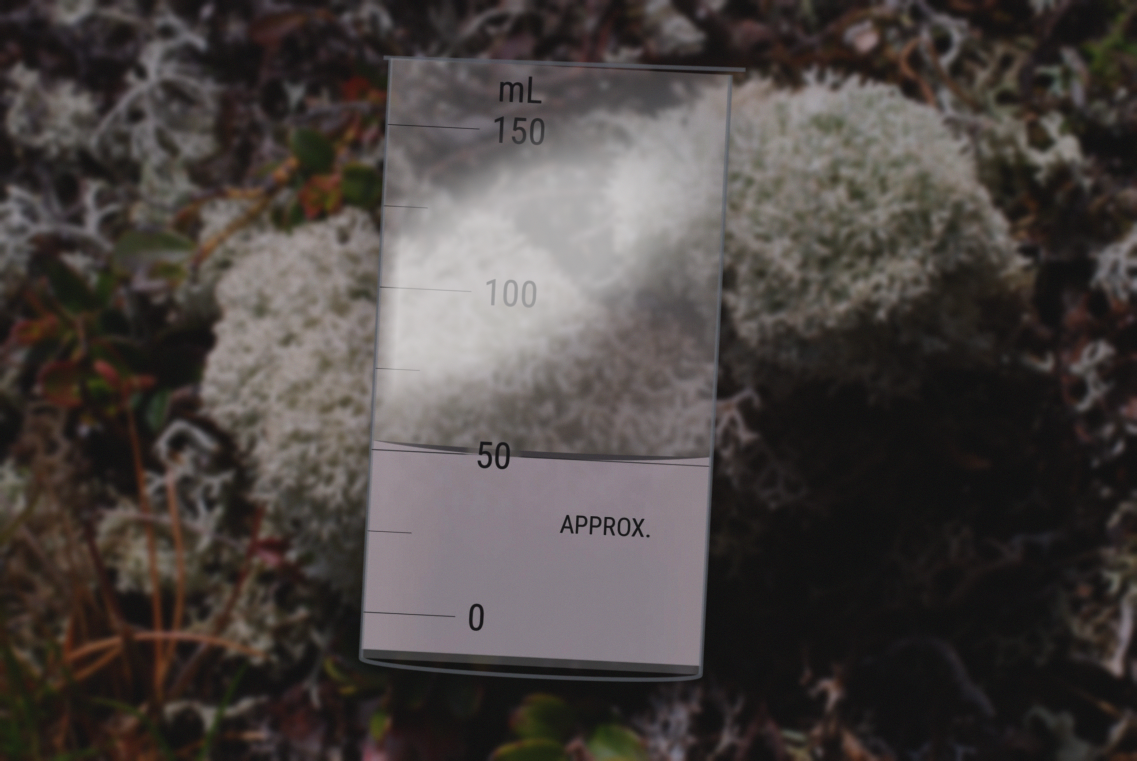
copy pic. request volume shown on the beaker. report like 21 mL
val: 50 mL
